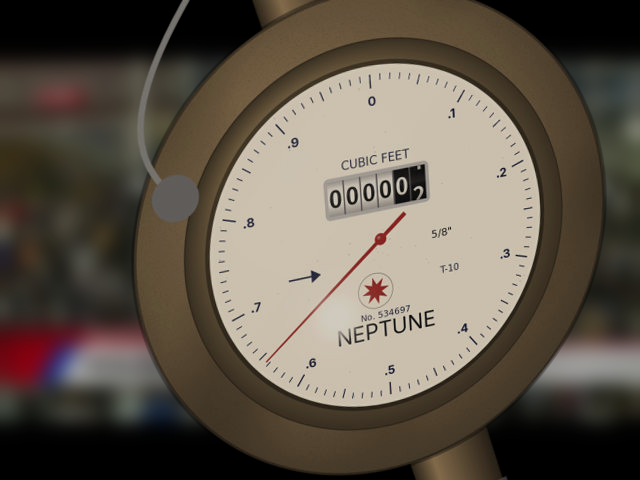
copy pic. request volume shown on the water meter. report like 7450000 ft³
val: 1.64 ft³
